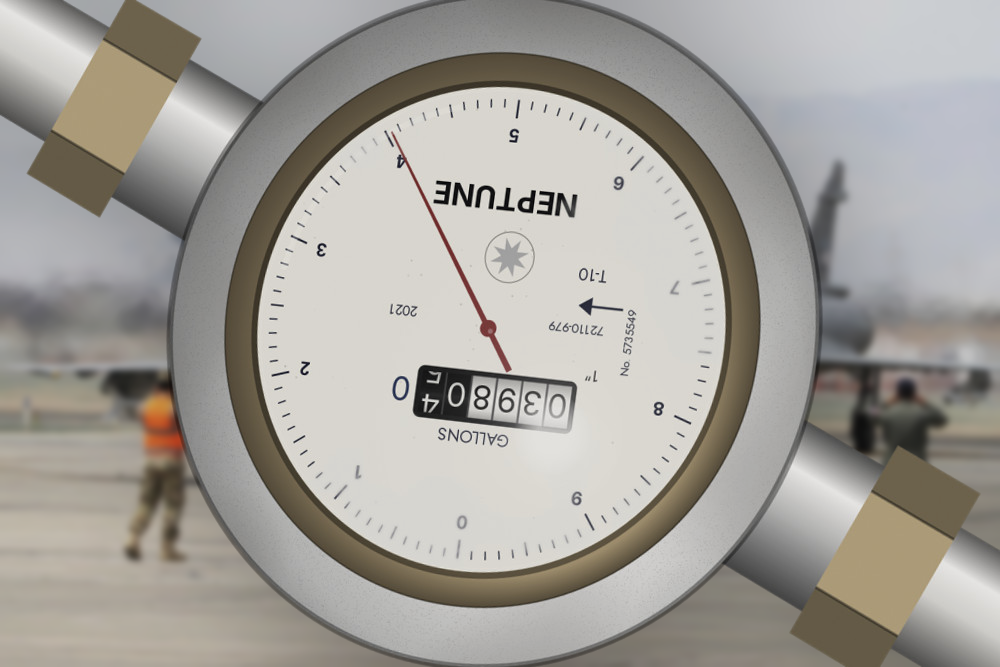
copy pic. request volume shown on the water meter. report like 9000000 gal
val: 398044.0 gal
